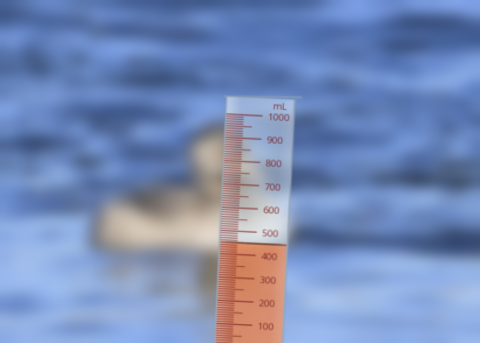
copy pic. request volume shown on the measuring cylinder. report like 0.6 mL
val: 450 mL
